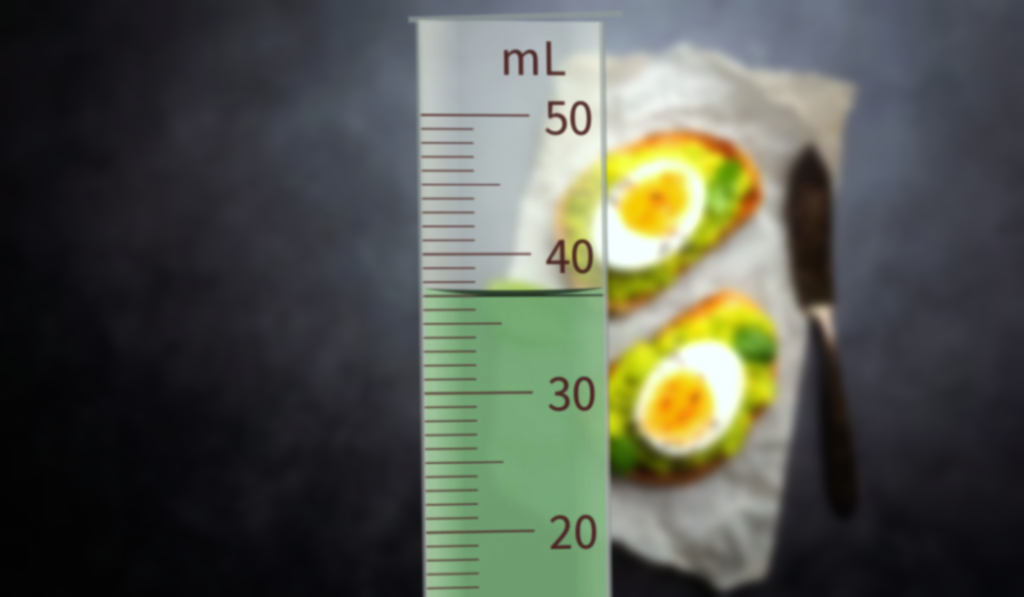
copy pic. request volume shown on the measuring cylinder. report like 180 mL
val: 37 mL
